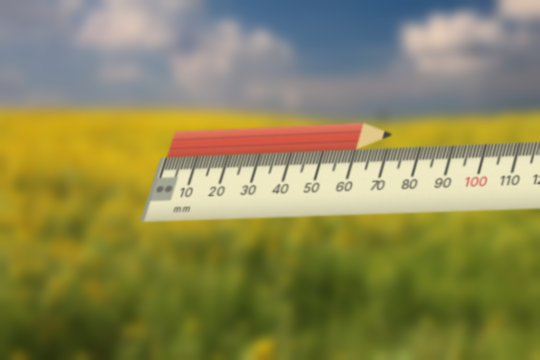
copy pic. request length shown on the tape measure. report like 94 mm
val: 70 mm
